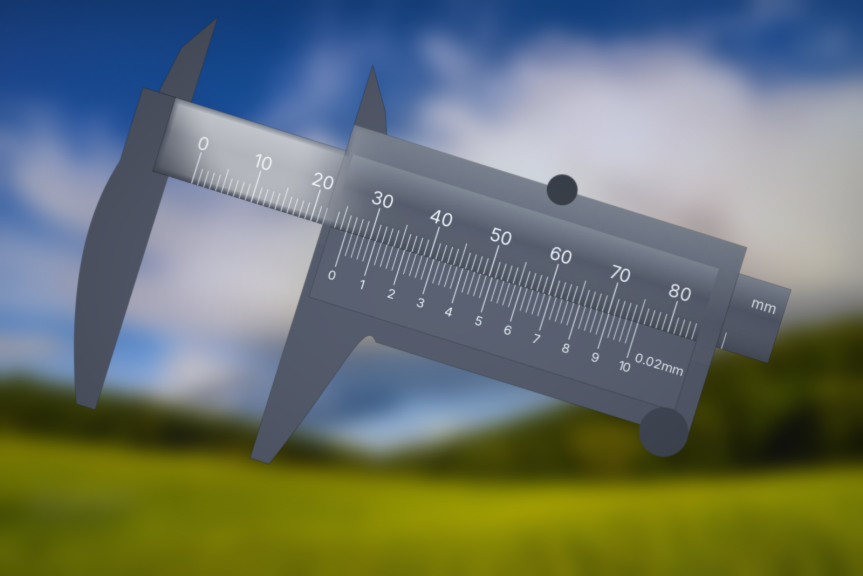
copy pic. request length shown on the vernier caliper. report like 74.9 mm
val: 26.0 mm
